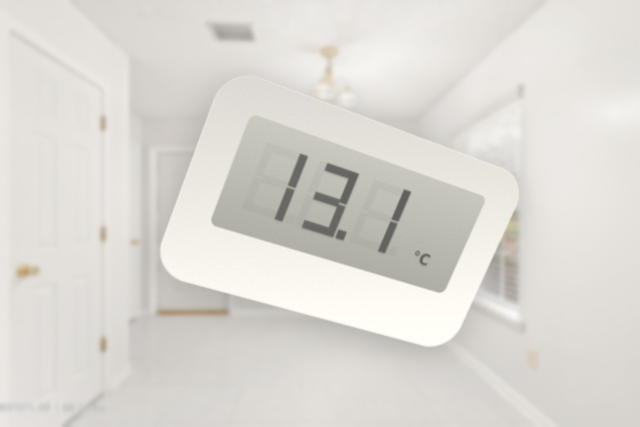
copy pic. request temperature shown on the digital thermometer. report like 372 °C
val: 13.1 °C
